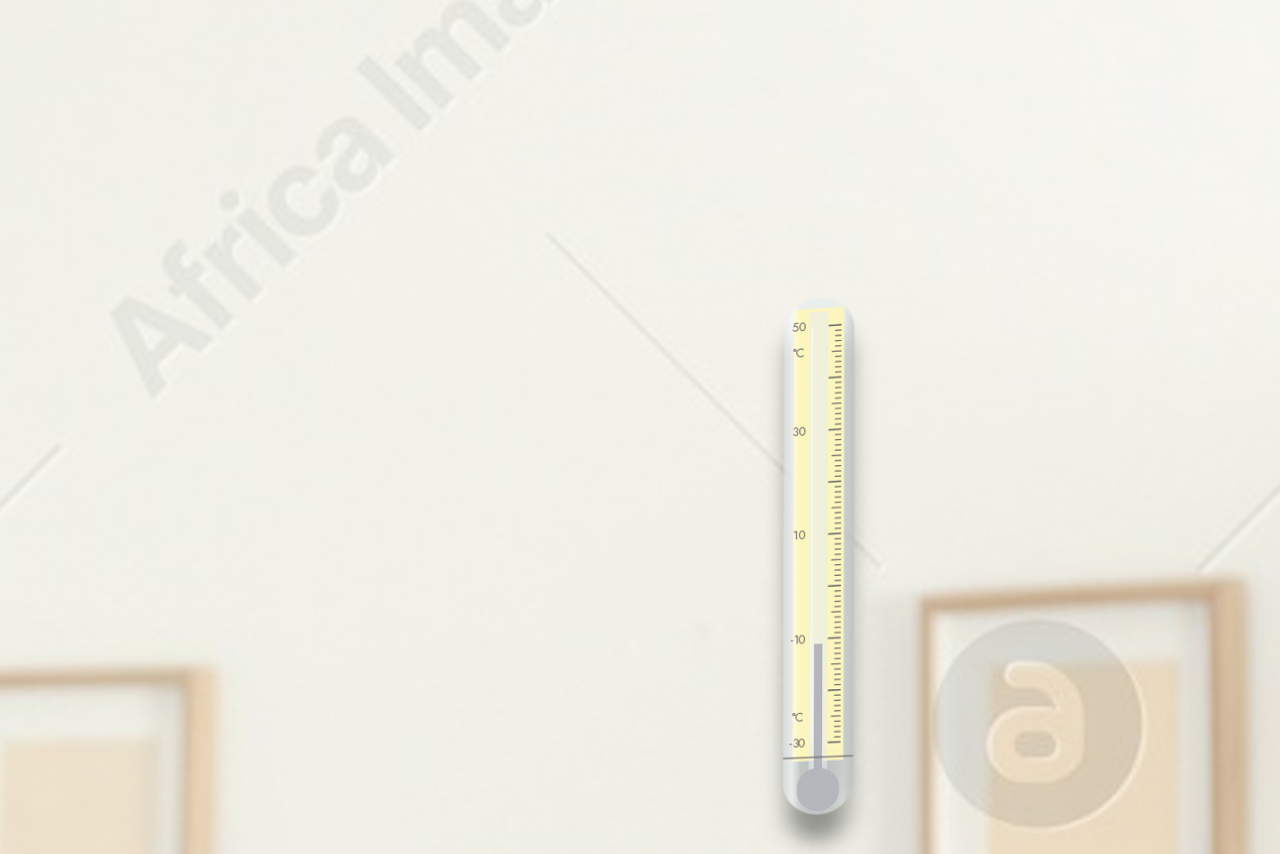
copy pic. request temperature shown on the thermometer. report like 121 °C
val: -11 °C
